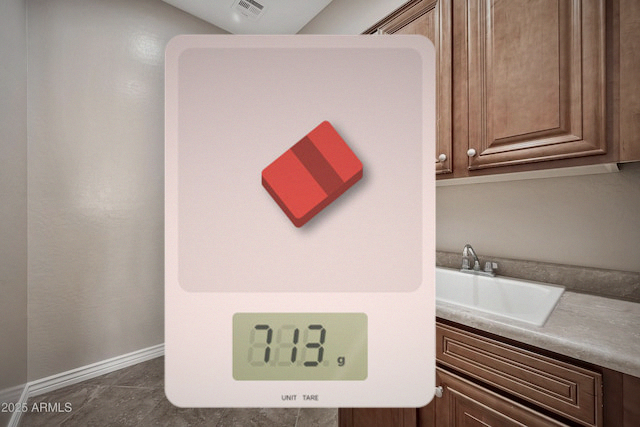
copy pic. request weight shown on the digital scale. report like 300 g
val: 713 g
